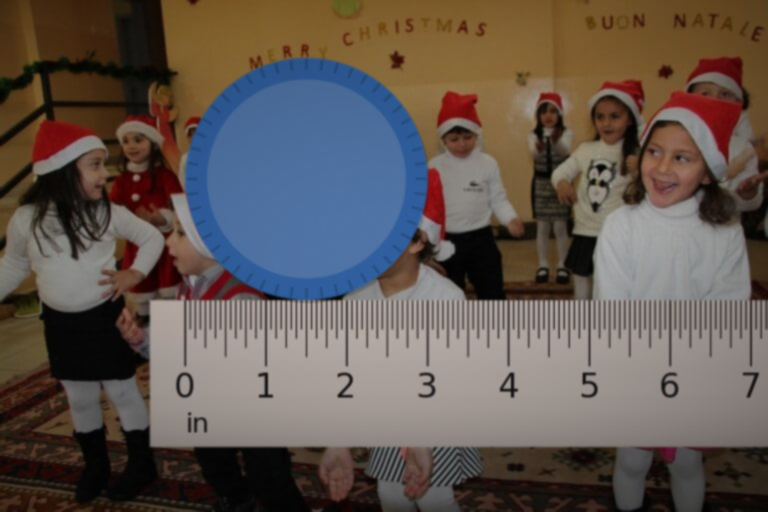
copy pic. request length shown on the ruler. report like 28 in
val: 3 in
